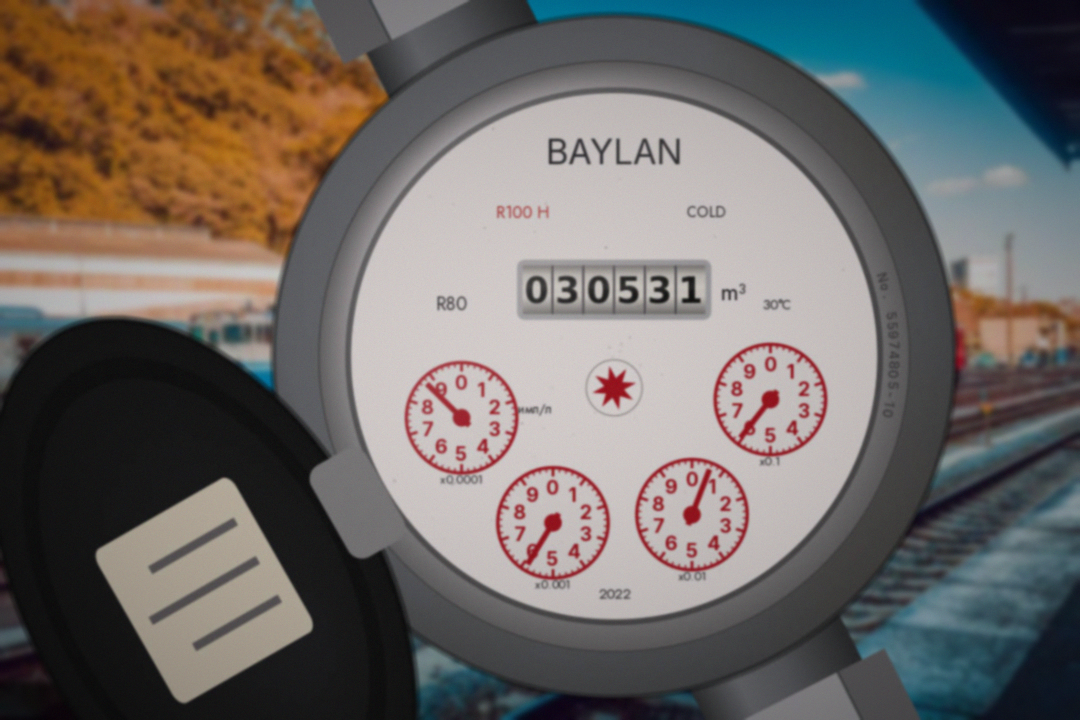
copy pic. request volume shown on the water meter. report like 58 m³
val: 30531.6058 m³
